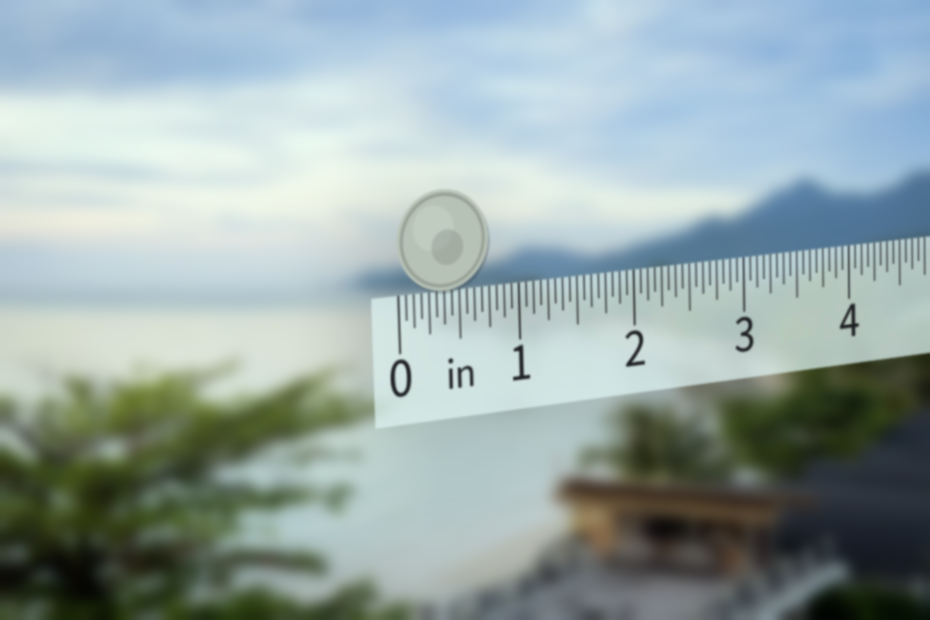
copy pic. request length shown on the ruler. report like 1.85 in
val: 0.75 in
